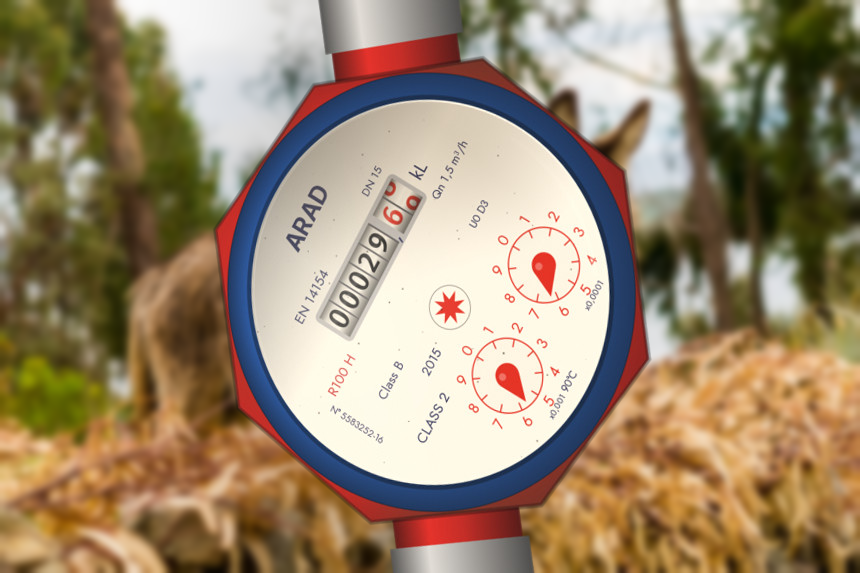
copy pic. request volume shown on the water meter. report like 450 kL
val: 29.6856 kL
